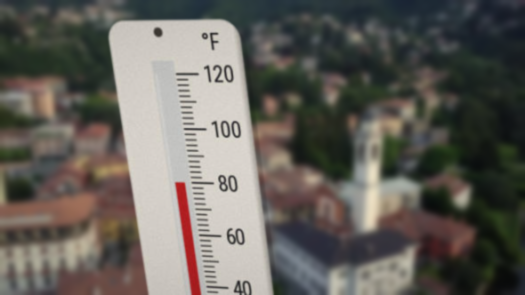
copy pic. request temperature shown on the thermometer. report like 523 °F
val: 80 °F
